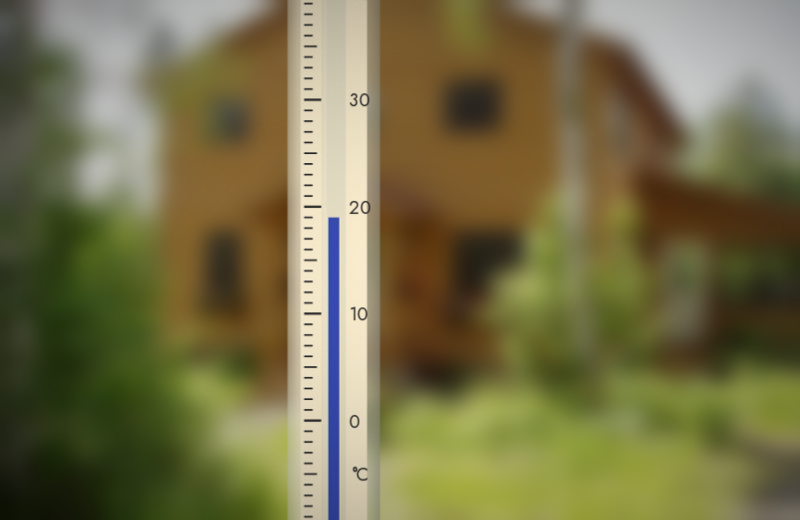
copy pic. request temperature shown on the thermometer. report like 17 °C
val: 19 °C
